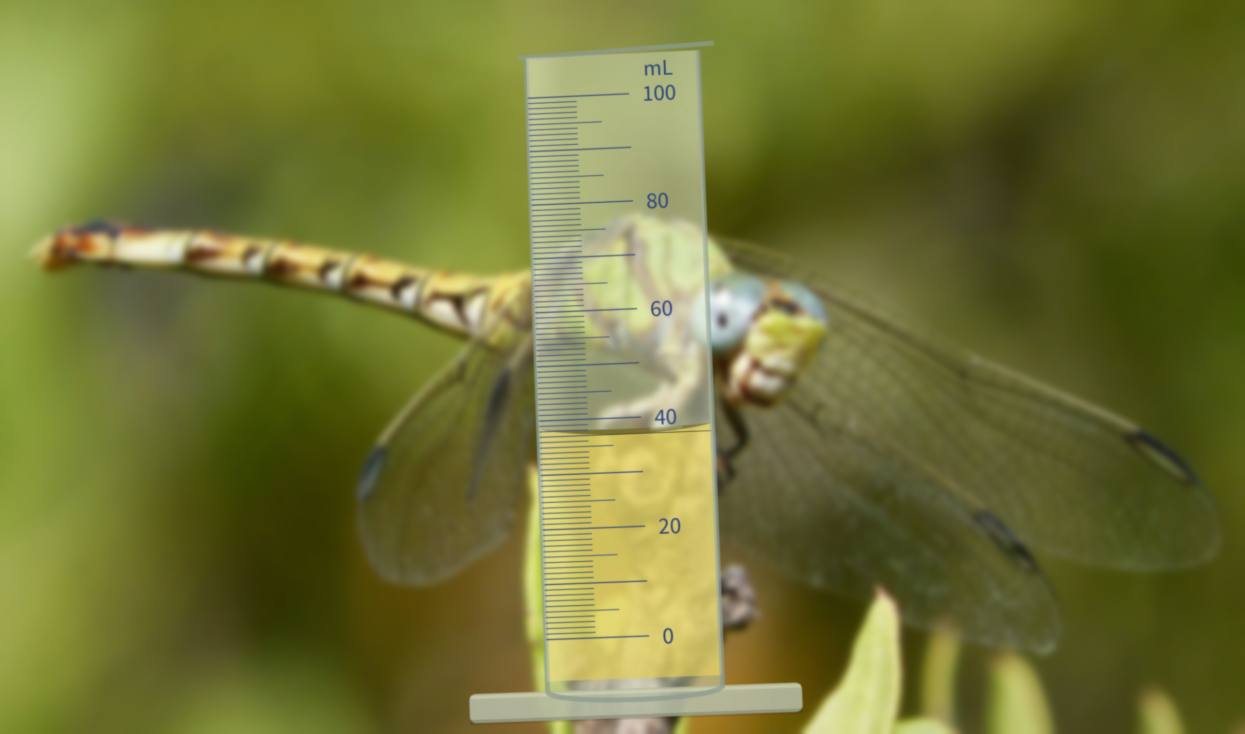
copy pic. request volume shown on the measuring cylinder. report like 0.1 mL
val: 37 mL
